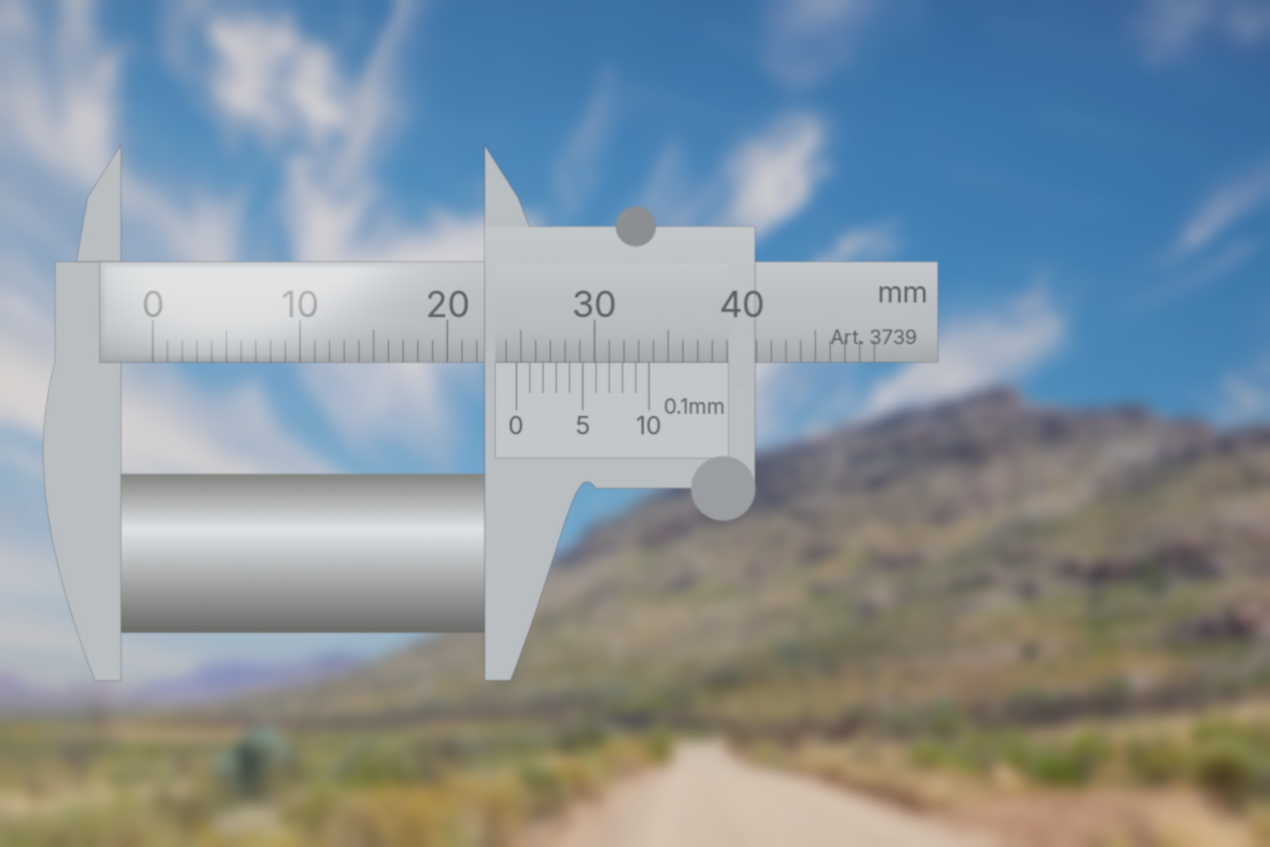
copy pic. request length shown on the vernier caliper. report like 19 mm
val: 24.7 mm
